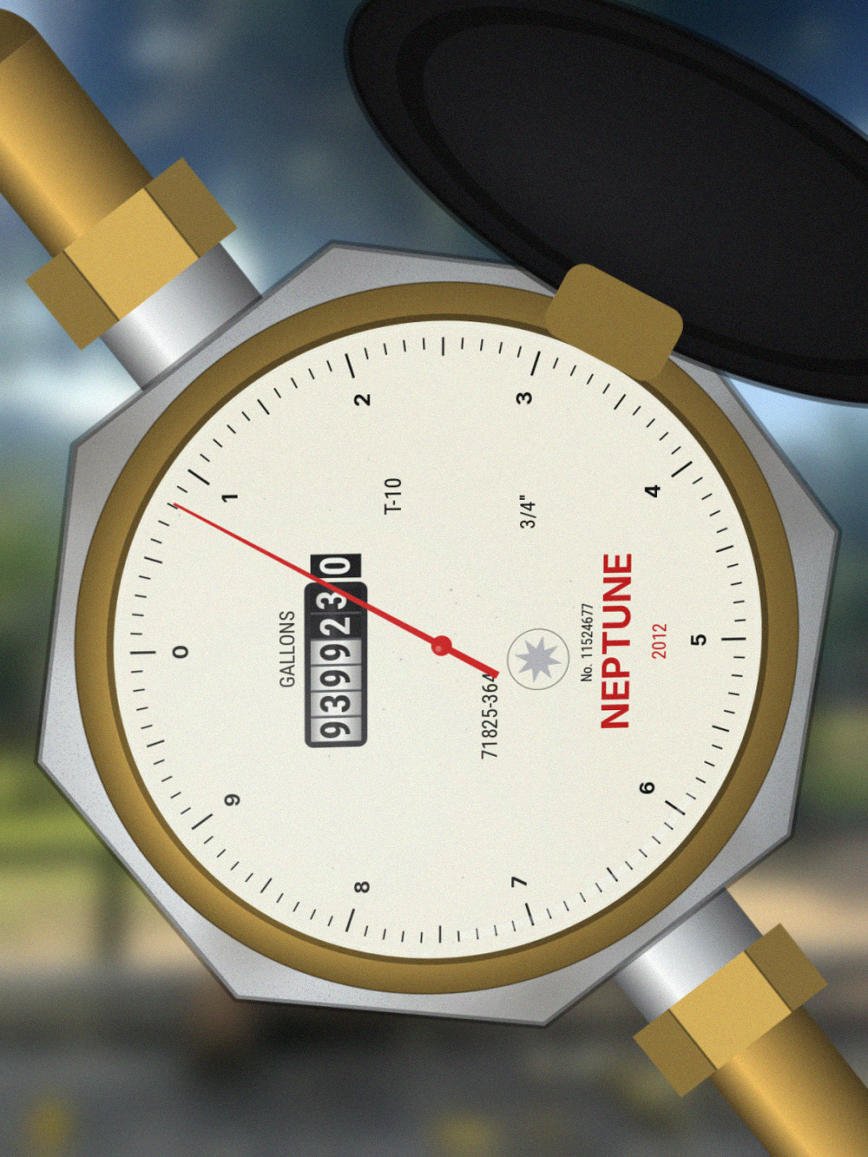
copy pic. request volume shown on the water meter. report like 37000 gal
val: 9399230.8 gal
